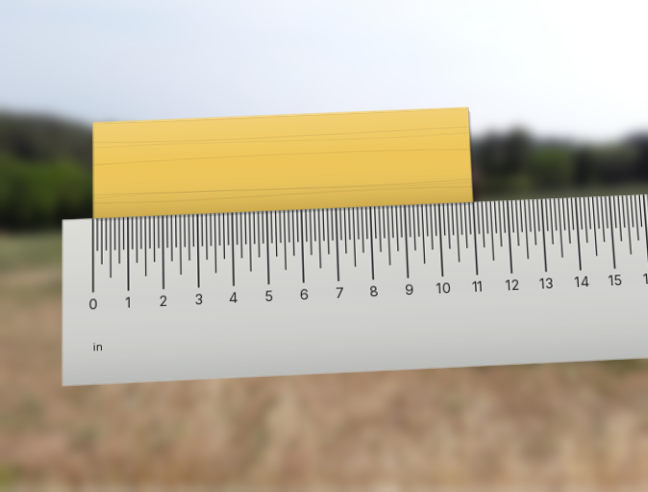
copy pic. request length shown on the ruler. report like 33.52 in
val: 11 in
